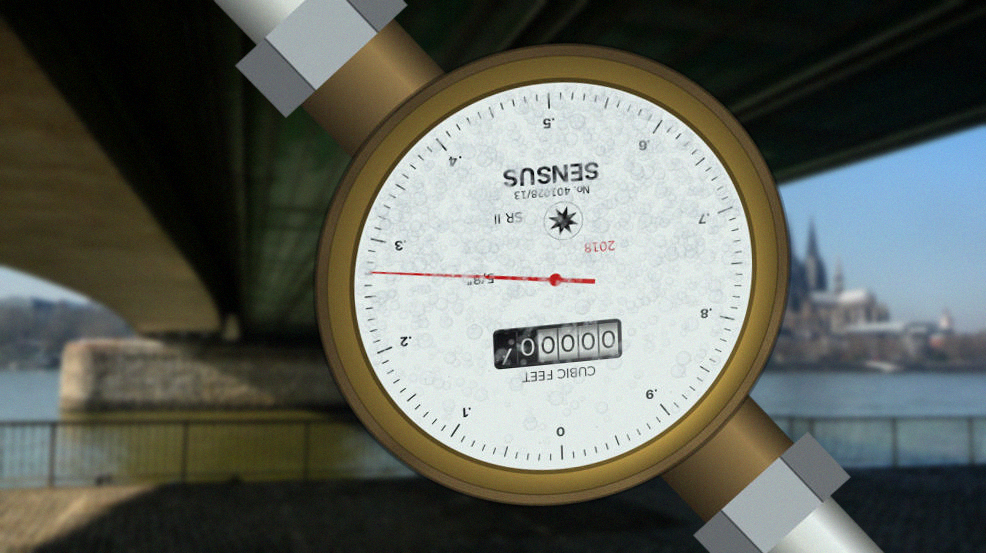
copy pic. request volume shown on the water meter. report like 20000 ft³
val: 7.27 ft³
